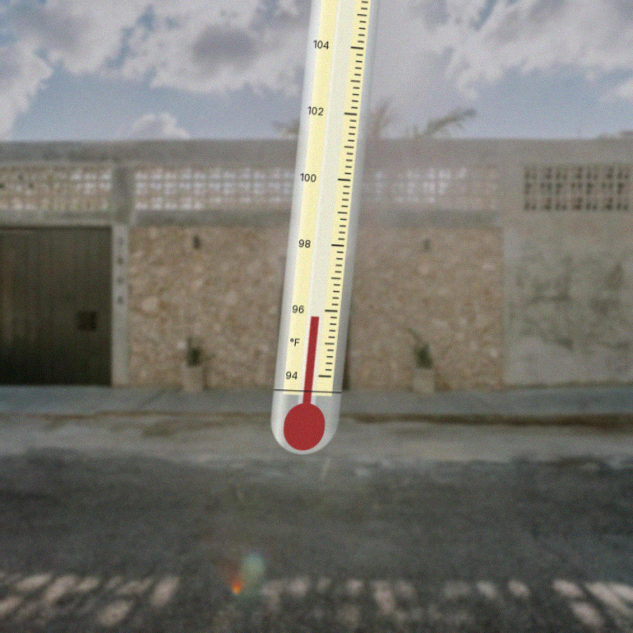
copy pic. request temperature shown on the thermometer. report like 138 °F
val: 95.8 °F
